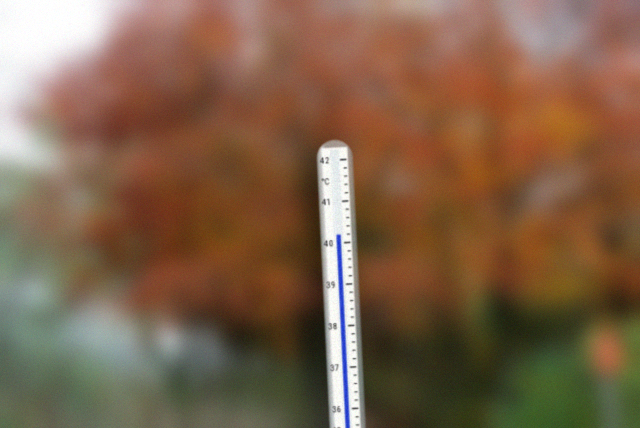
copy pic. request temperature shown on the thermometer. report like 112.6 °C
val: 40.2 °C
